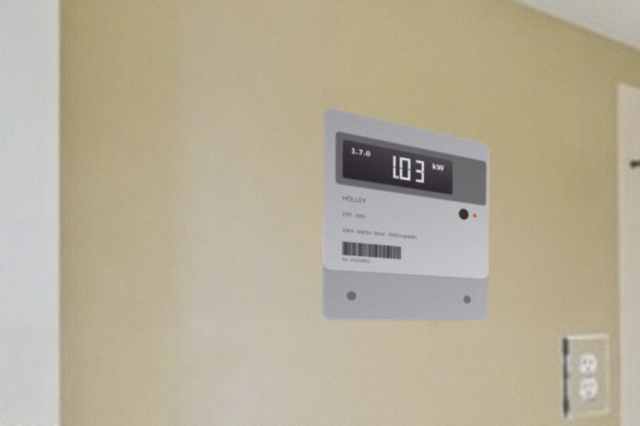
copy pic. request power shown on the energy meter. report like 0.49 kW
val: 1.03 kW
